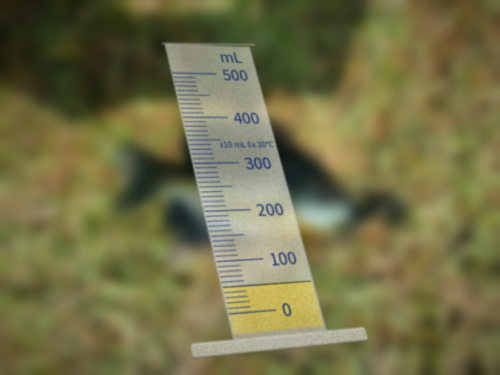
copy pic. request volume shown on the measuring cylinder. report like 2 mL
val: 50 mL
